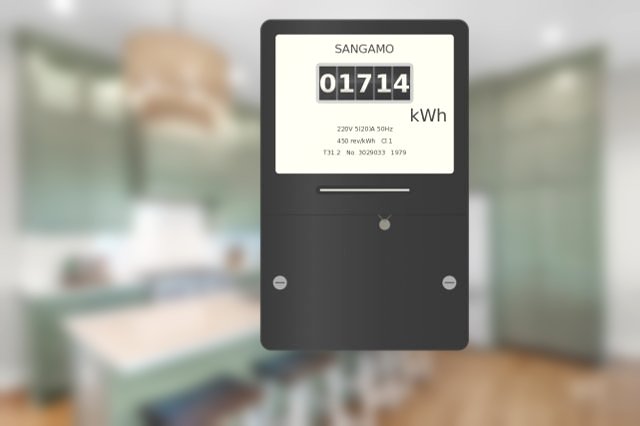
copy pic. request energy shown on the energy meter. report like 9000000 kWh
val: 1714 kWh
